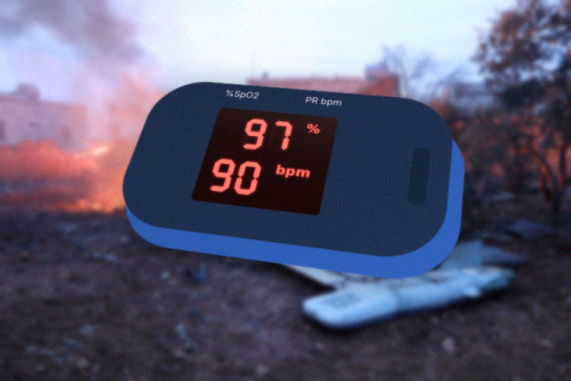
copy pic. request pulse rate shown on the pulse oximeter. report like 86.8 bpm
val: 90 bpm
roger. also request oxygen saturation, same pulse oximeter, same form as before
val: 97 %
